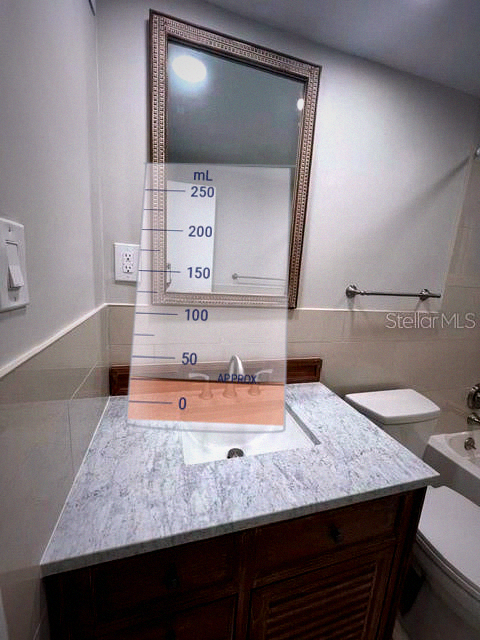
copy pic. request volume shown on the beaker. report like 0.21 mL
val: 25 mL
